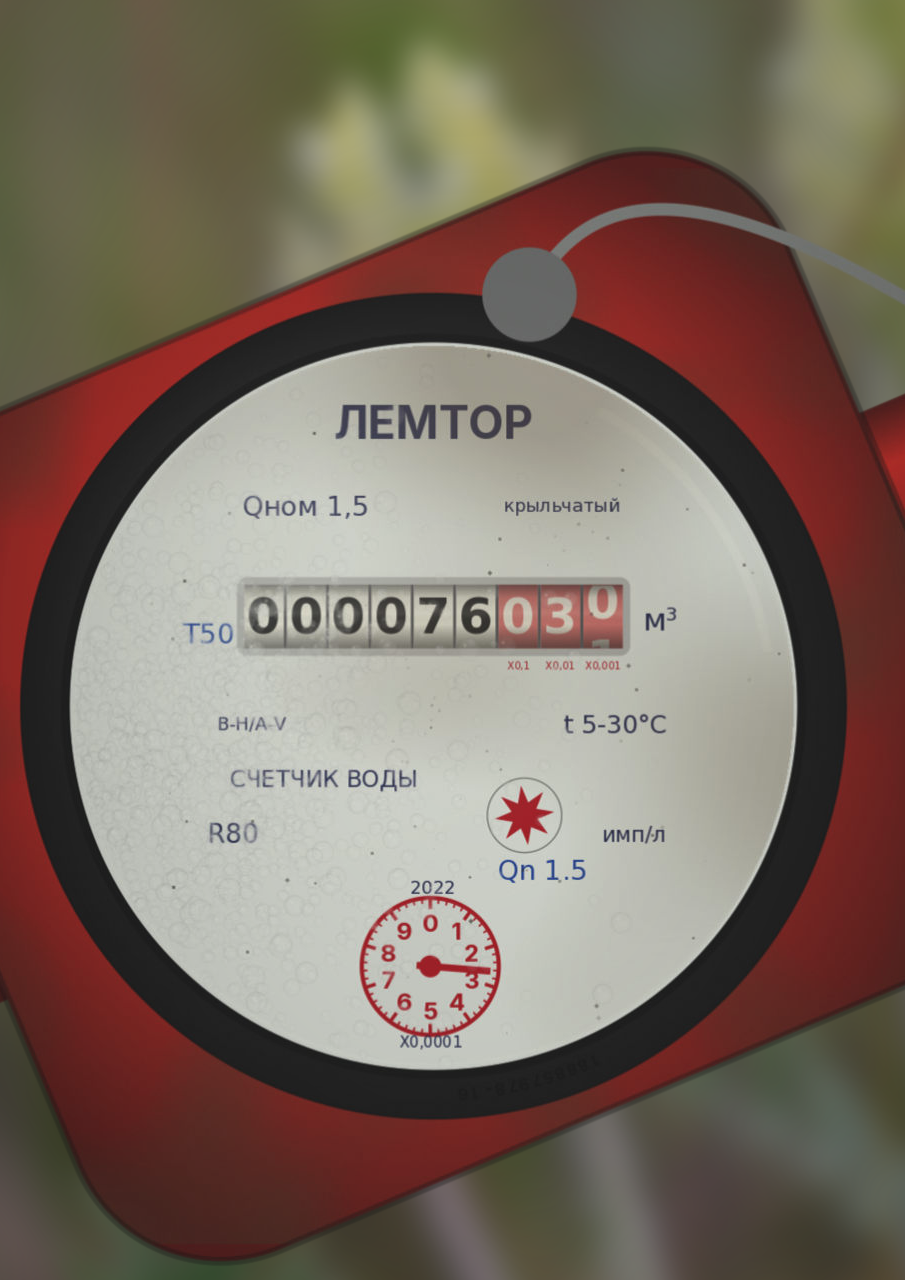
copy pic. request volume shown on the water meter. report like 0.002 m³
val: 76.0302 m³
